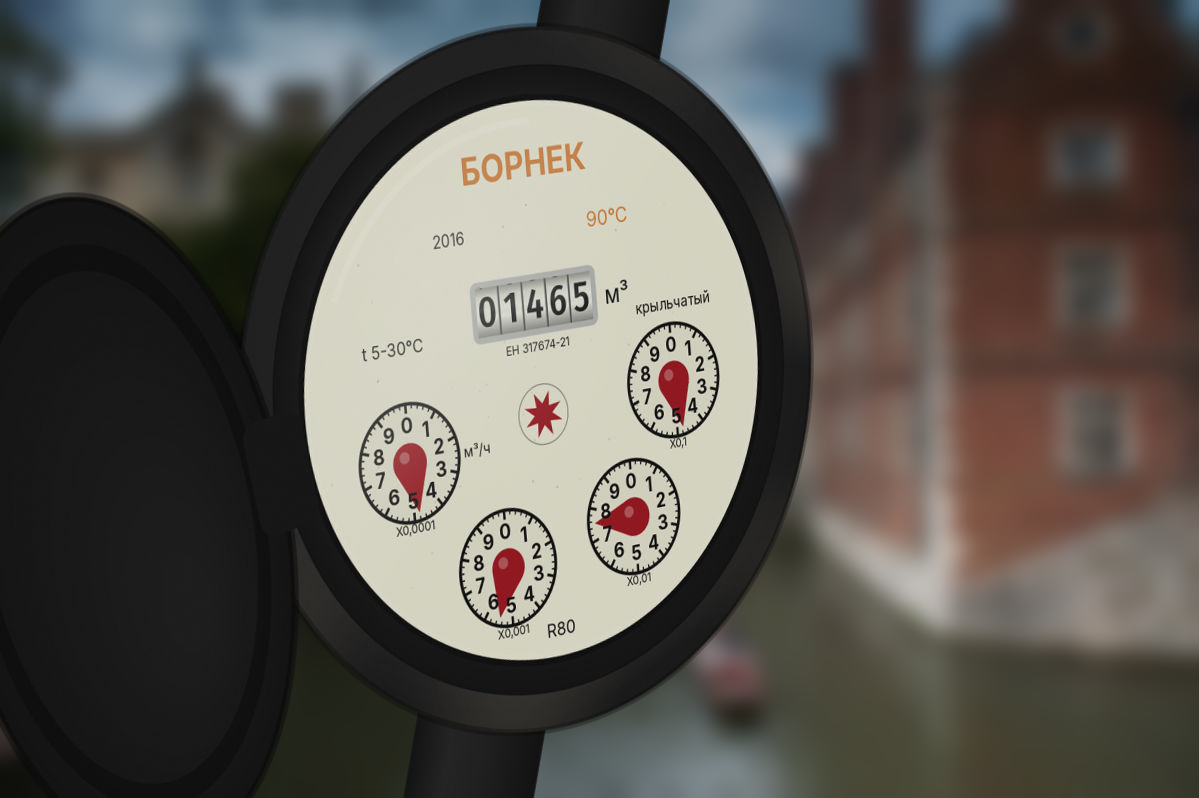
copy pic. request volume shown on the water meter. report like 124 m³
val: 1465.4754 m³
